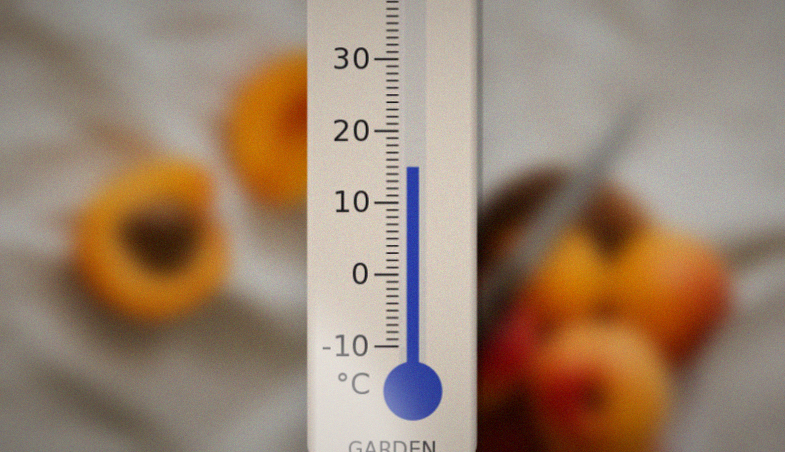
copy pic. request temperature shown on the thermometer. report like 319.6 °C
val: 15 °C
